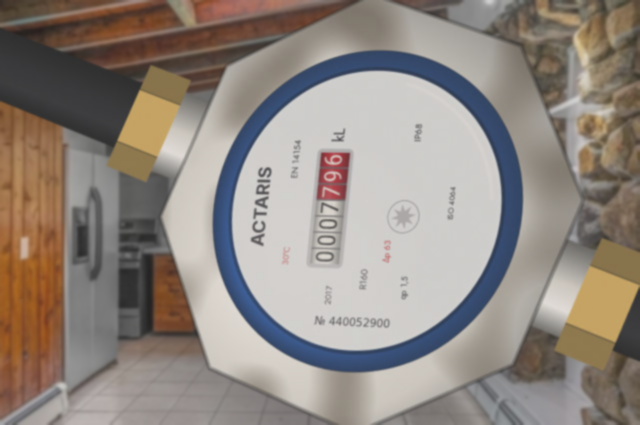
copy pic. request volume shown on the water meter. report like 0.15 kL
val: 7.796 kL
